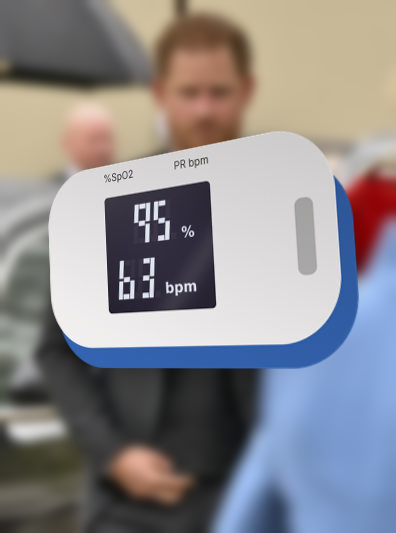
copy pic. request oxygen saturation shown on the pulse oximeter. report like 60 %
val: 95 %
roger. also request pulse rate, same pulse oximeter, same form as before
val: 63 bpm
